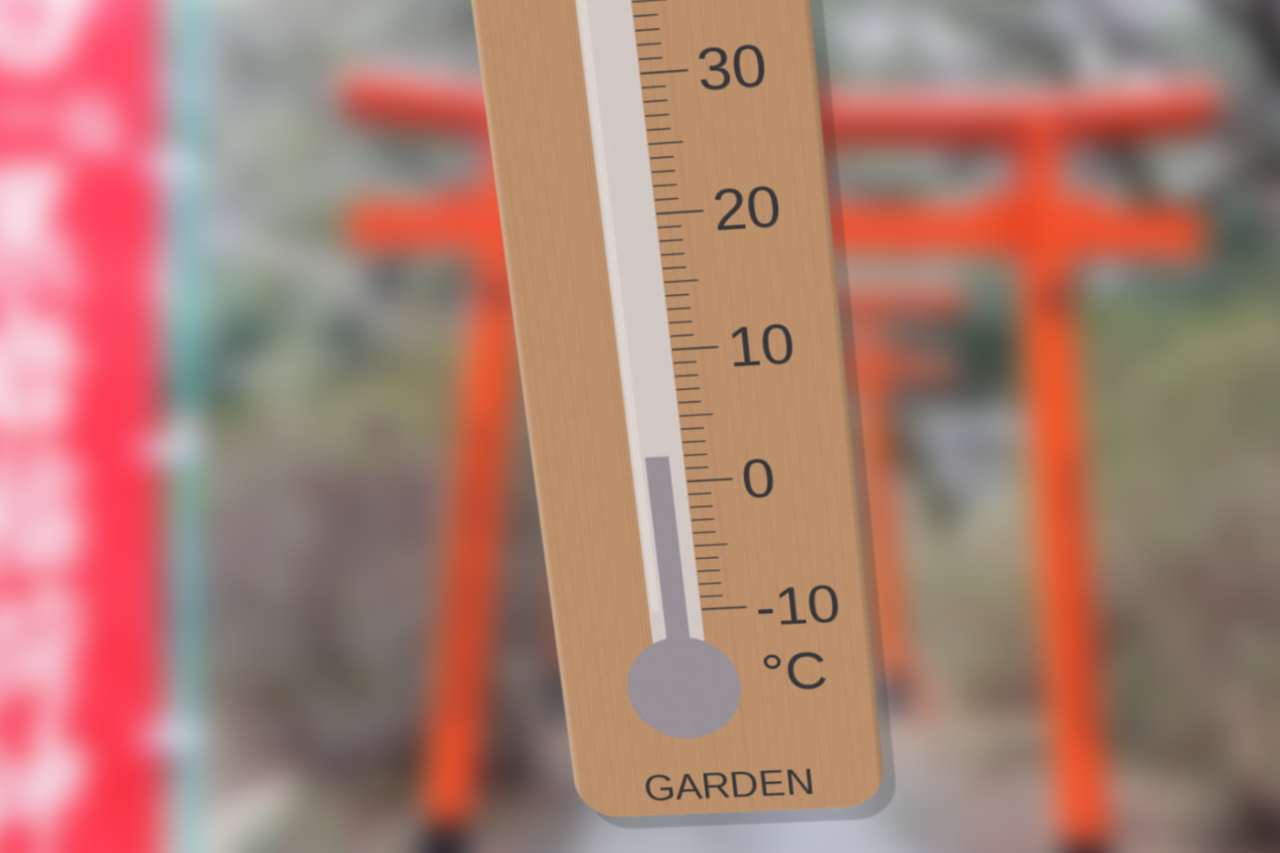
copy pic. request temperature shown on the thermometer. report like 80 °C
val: 2 °C
